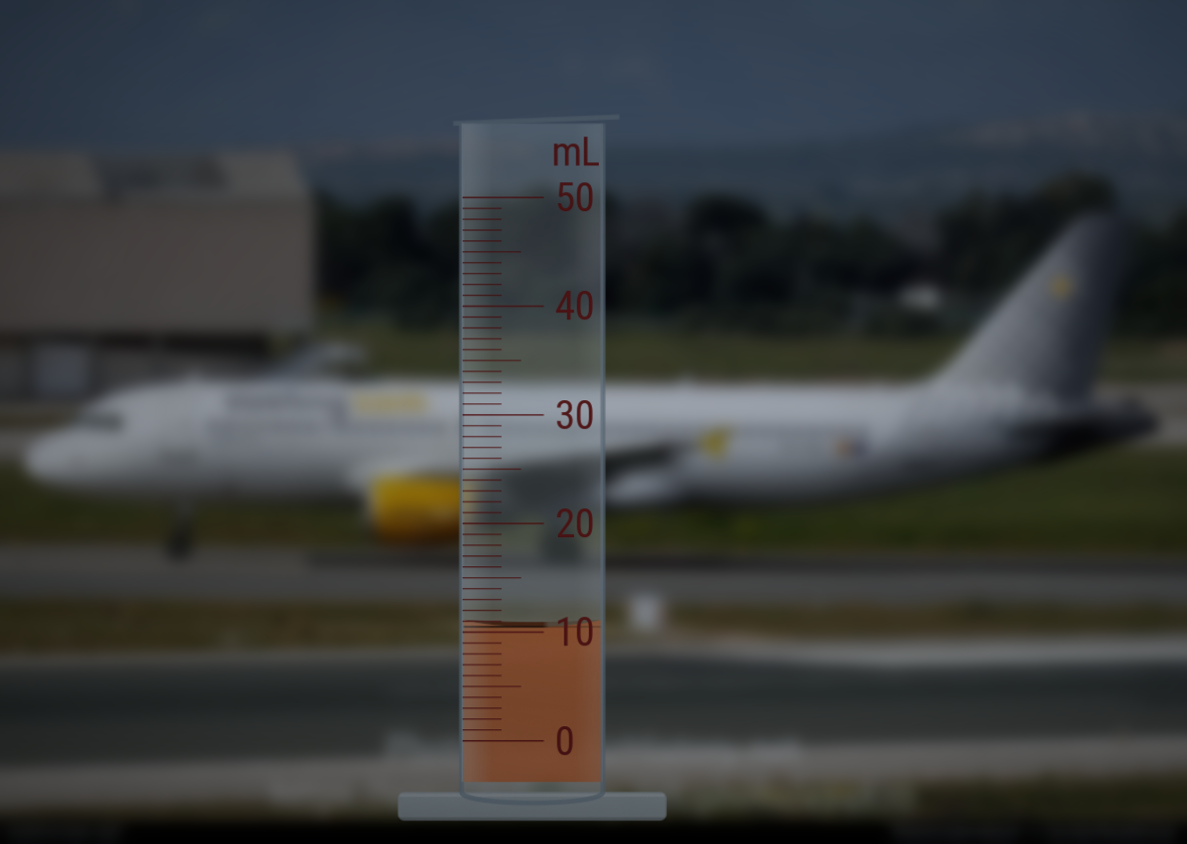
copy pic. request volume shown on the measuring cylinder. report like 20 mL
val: 10.5 mL
